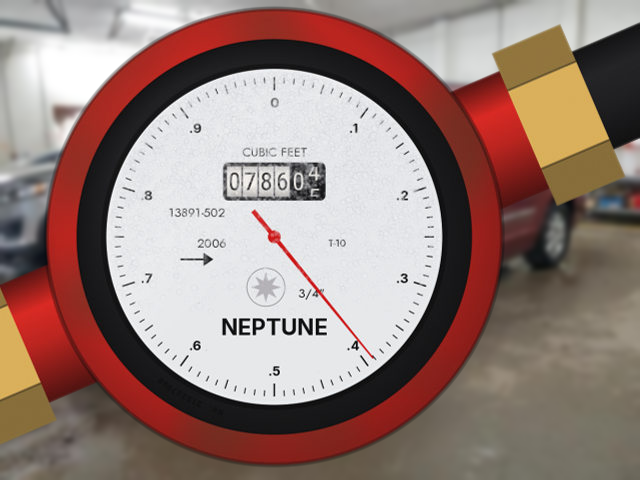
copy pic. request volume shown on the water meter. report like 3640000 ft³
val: 78604.39 ft³
